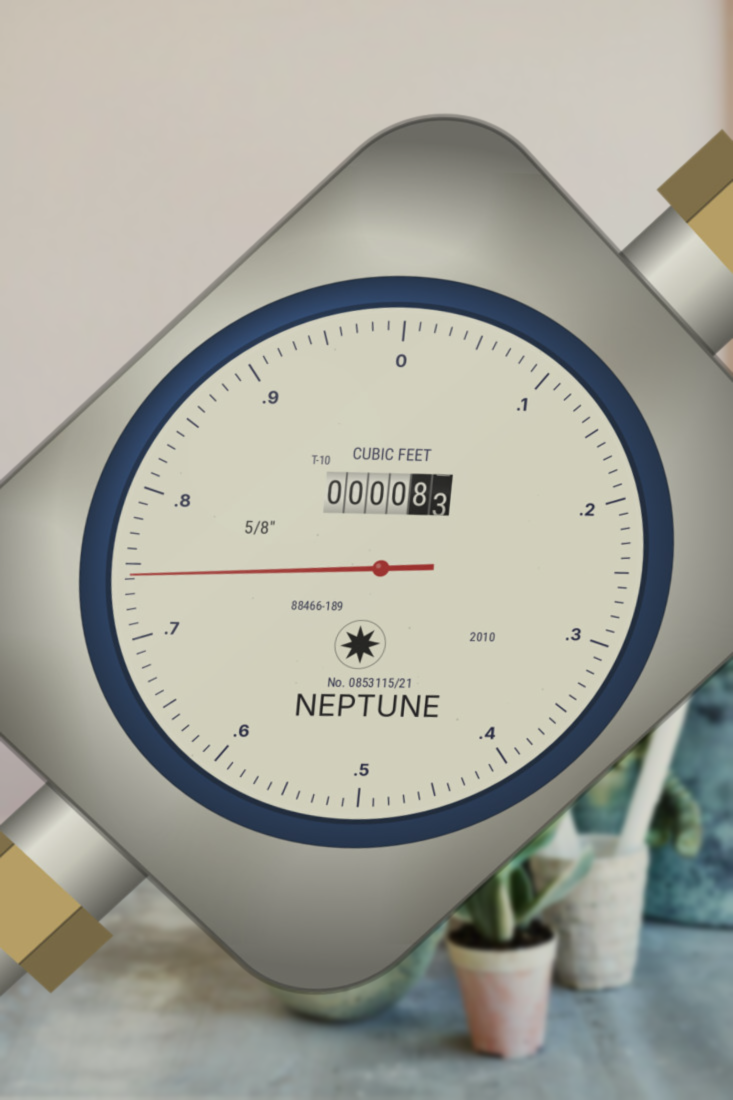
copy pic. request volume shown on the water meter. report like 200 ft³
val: 82.74 ft³
